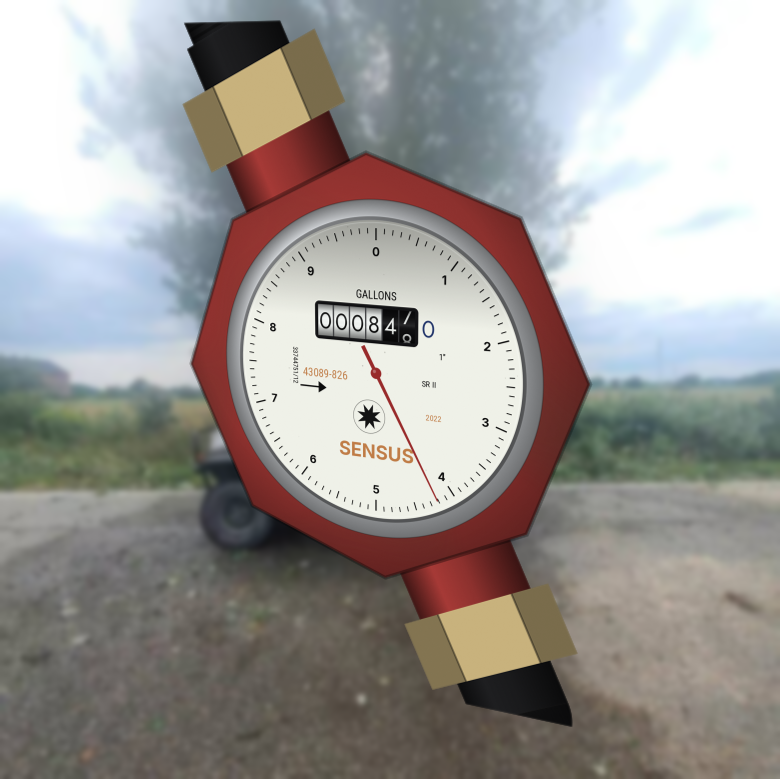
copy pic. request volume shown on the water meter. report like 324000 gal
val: 8474.2 gal
